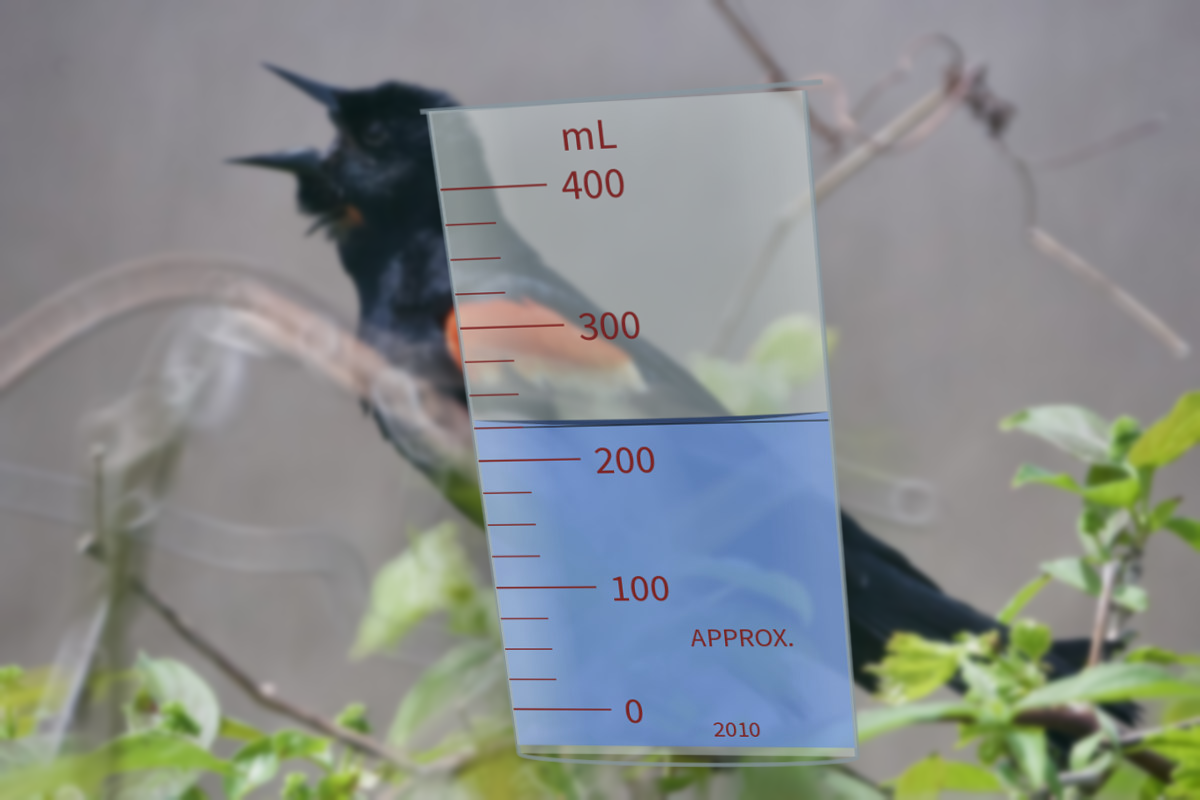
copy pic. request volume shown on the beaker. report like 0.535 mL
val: 225 mL
